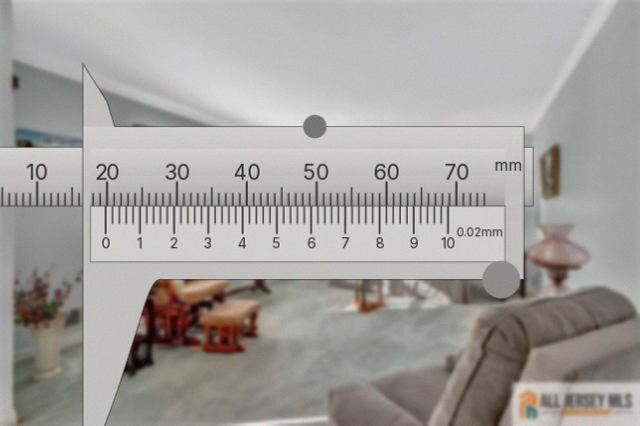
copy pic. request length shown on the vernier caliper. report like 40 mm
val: 19.8 mm
